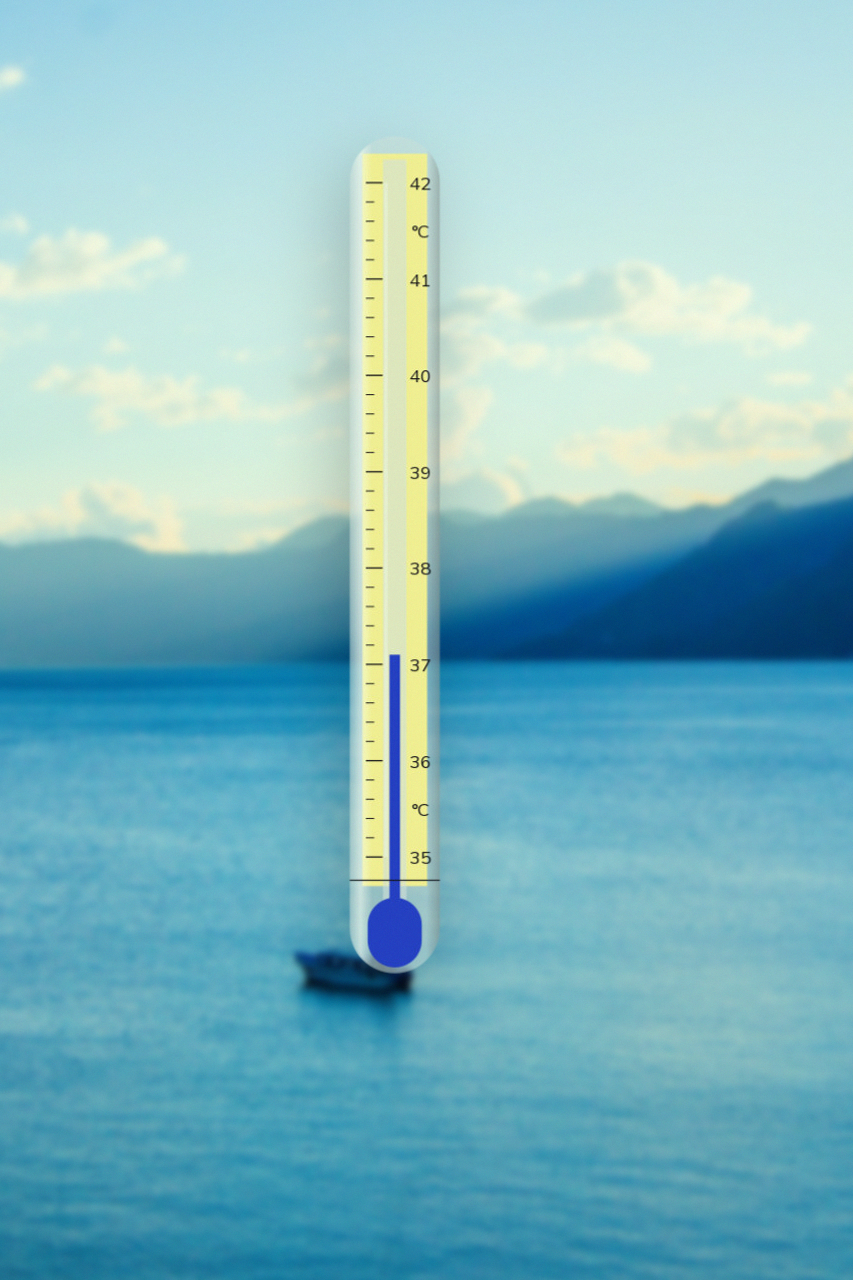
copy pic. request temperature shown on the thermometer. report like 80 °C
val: 37.1 °C
